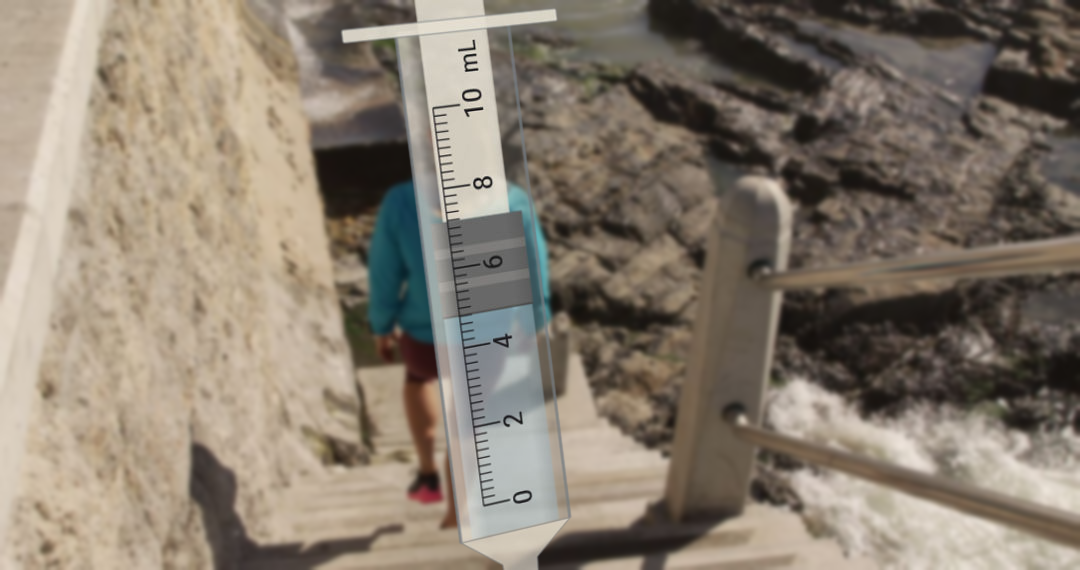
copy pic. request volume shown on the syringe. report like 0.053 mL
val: 4.8 mL
